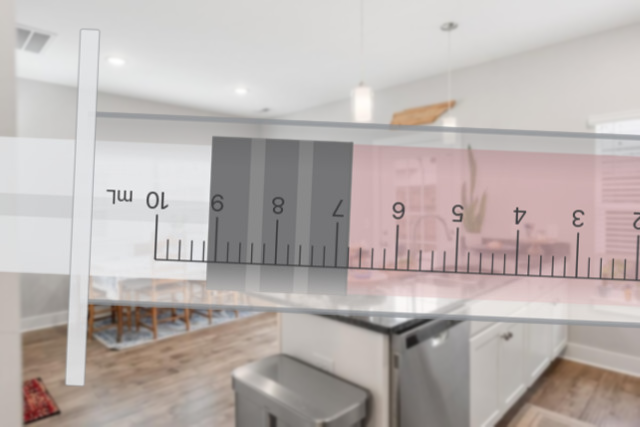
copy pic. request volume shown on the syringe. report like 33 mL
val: 6.8 mL
